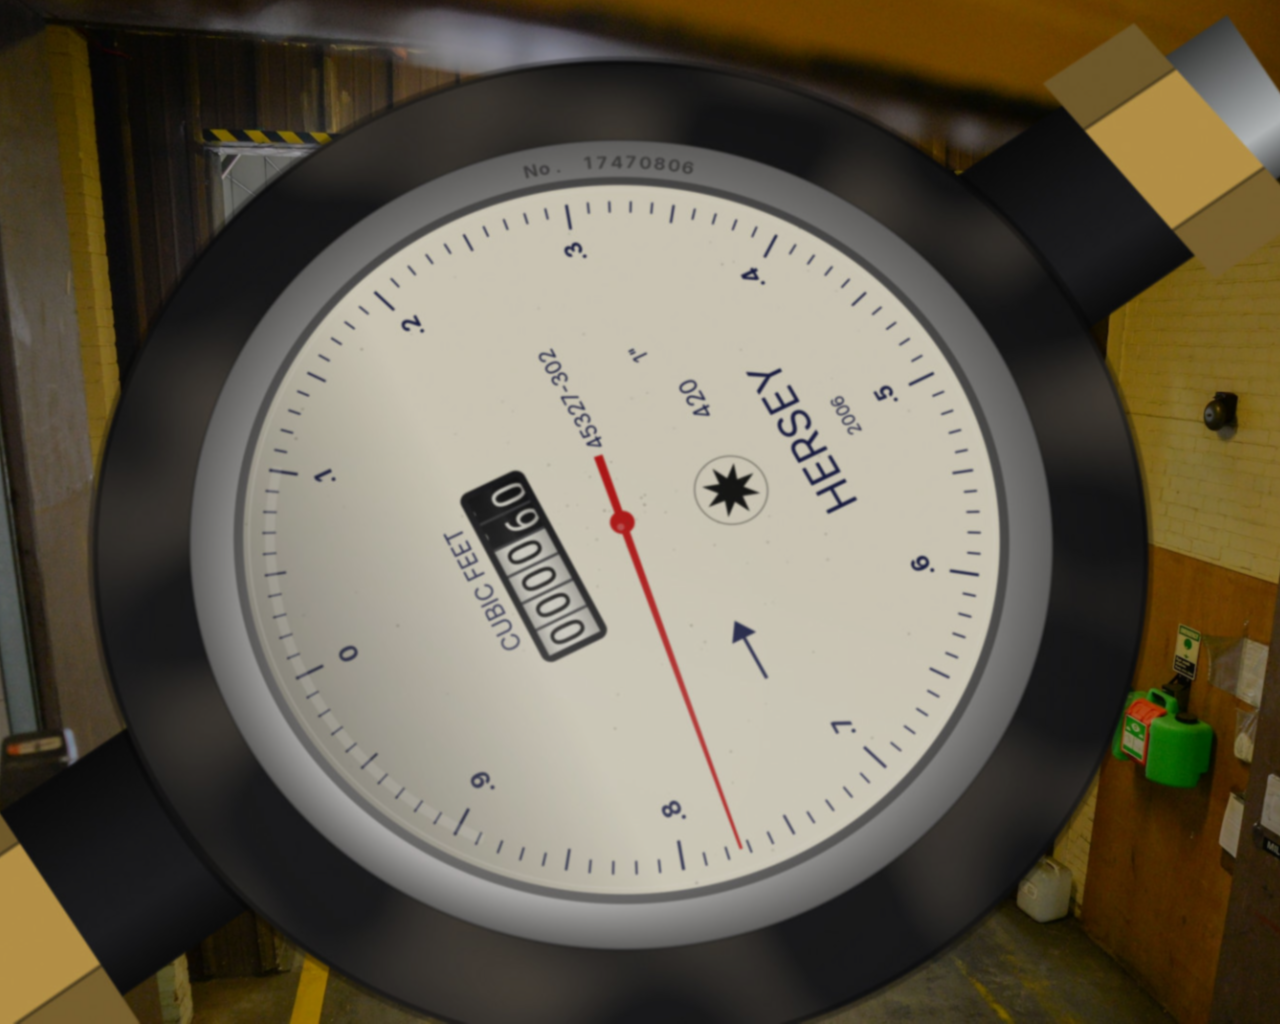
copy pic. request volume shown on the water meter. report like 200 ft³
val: 59.77 ft³
